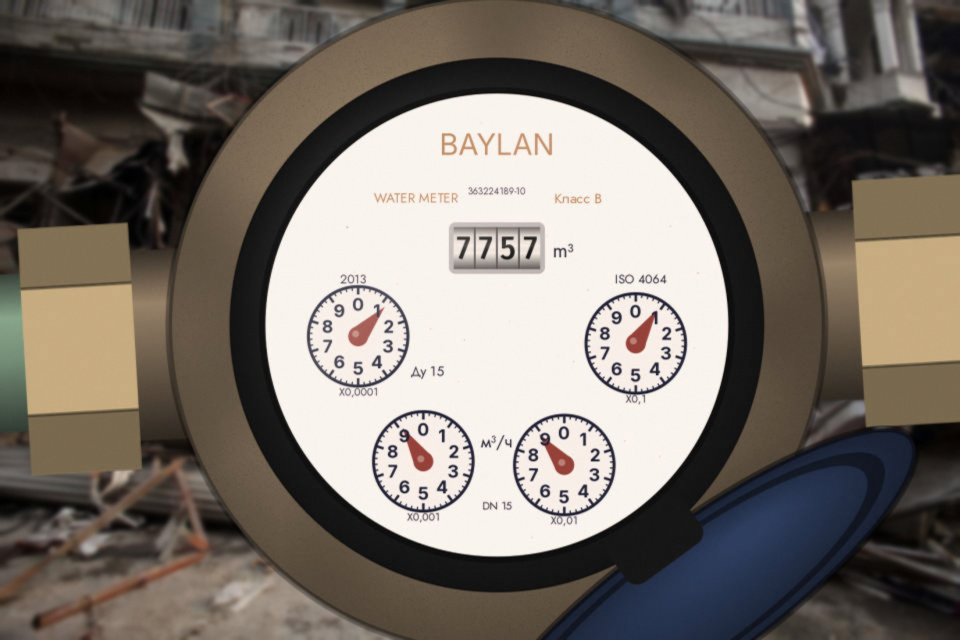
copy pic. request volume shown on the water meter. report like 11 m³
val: 7757.0891 m³
